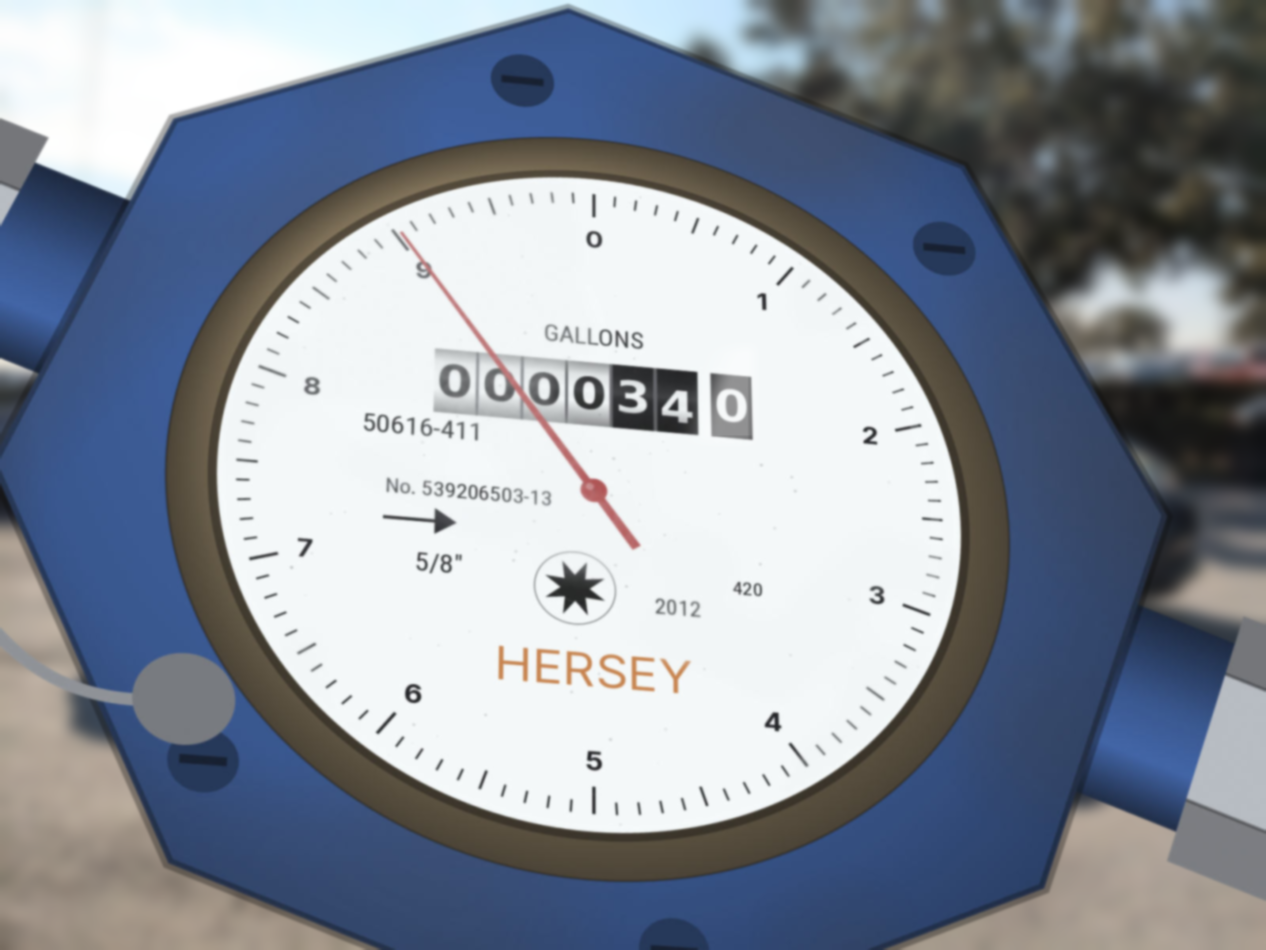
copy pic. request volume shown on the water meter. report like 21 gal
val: 339.0 gal
